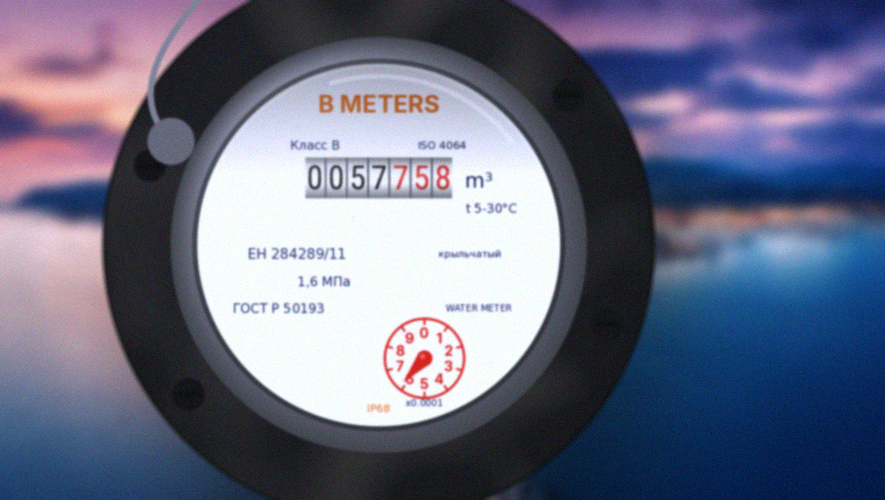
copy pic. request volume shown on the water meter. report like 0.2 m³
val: 57.7586 m³
